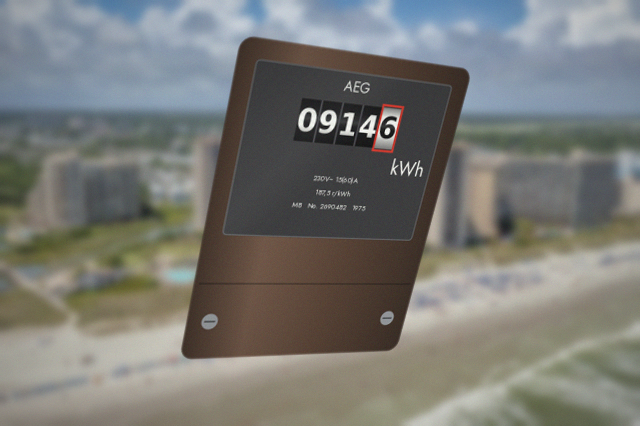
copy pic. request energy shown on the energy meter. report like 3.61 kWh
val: 914.6 kWh
